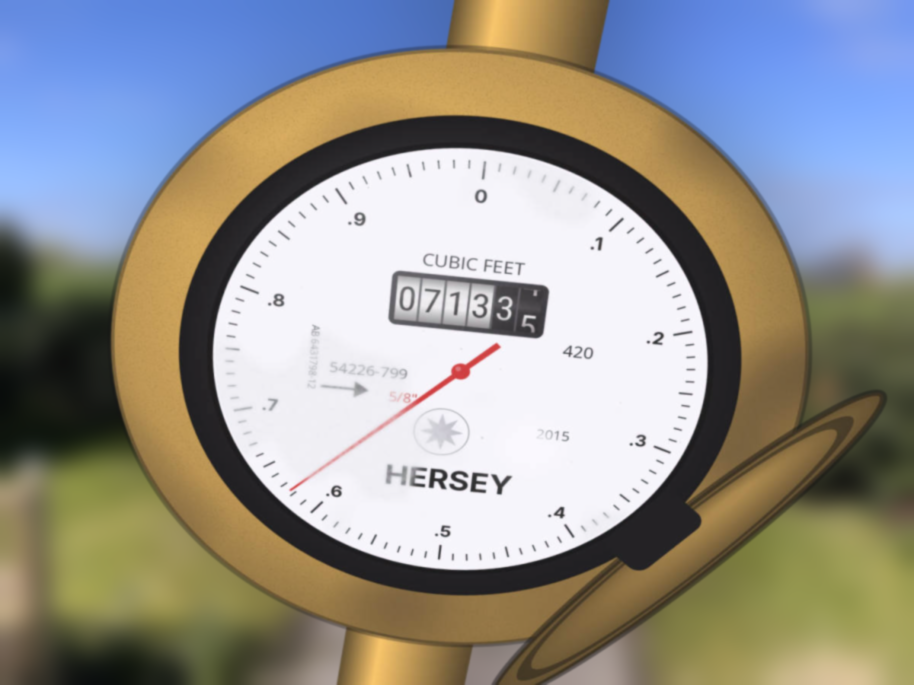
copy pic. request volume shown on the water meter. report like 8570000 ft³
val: 71334.62 ft³
